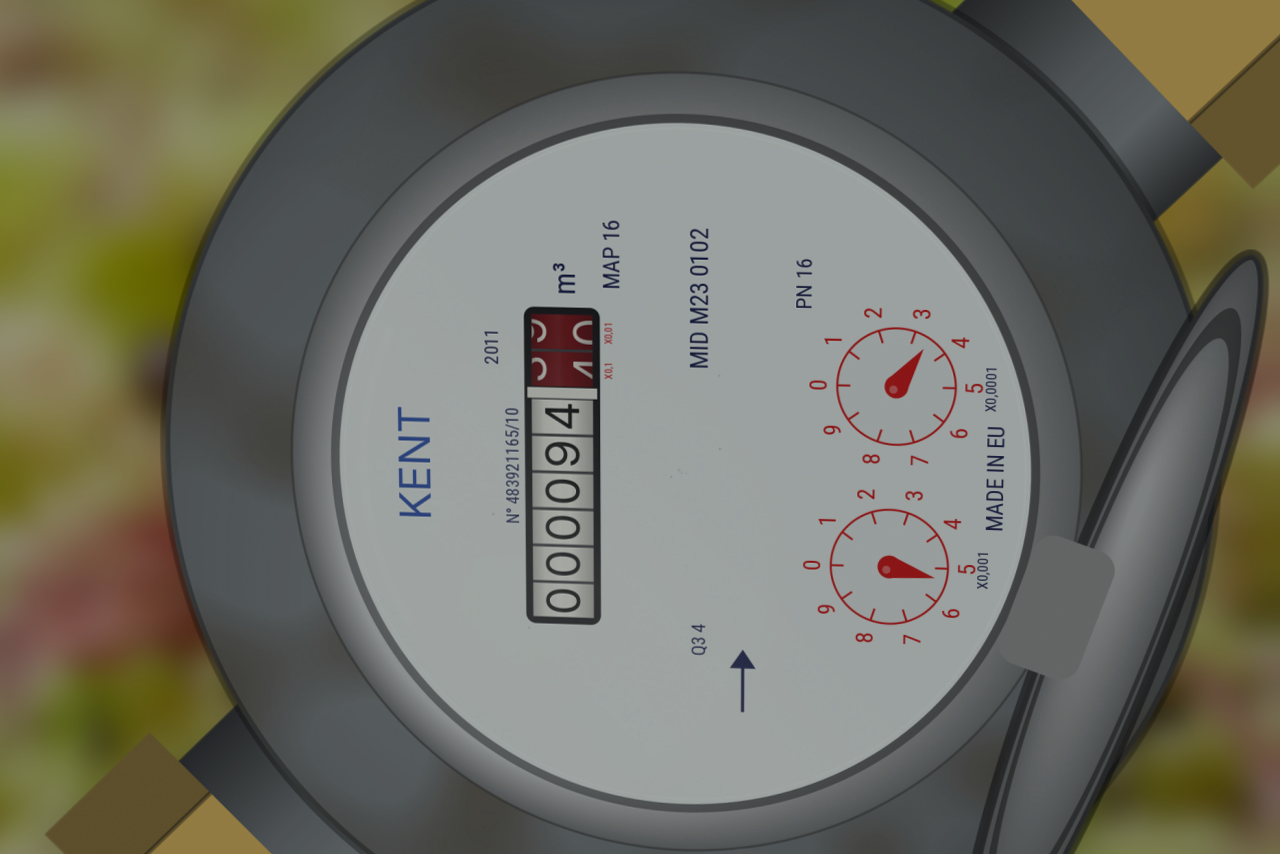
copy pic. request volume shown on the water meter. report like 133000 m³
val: 94.3953 m³
